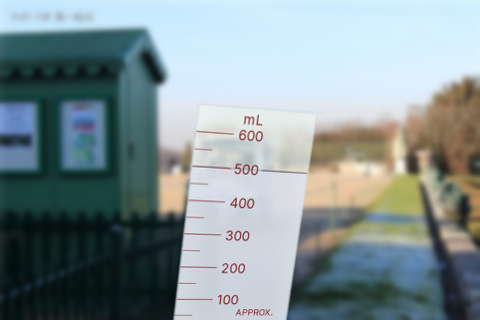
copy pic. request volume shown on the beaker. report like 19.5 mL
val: 500 mL
